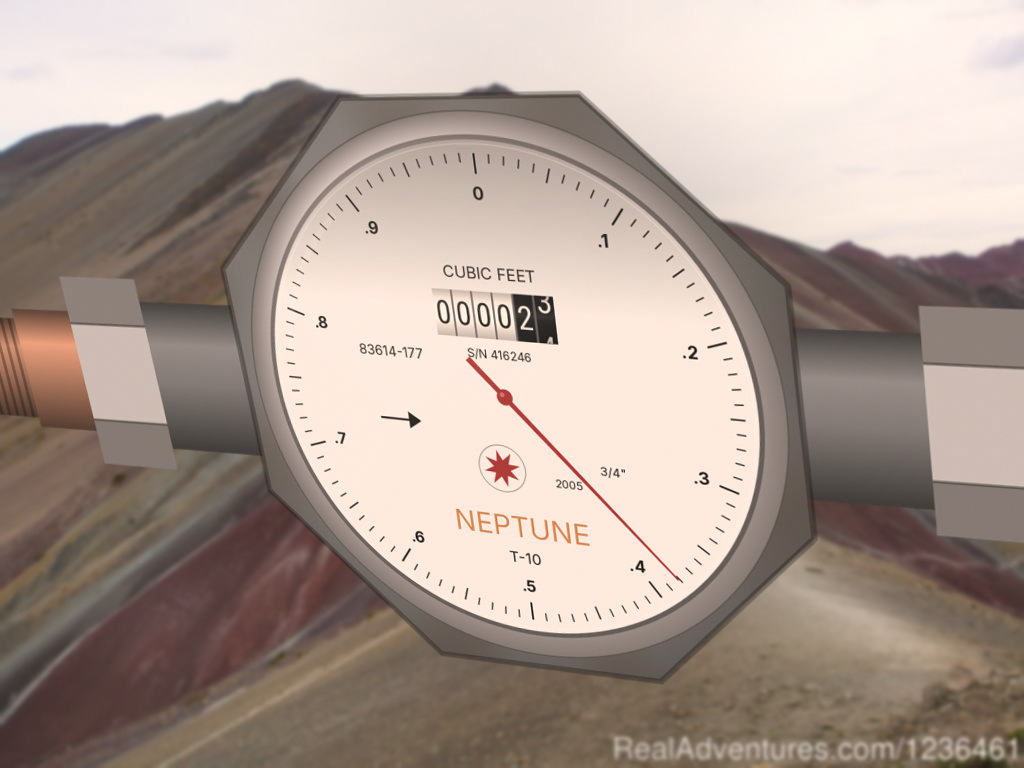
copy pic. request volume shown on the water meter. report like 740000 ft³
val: 23.38 ft³
